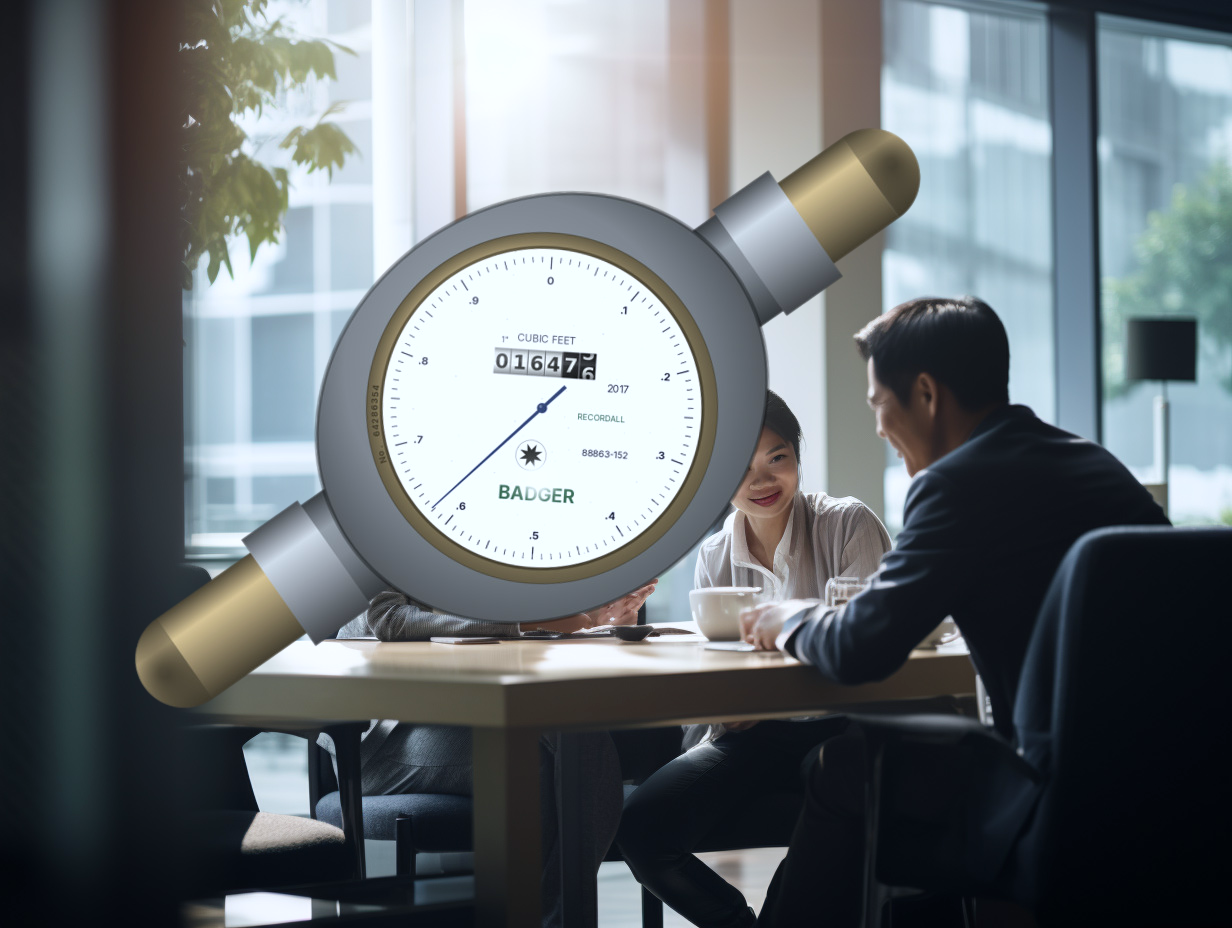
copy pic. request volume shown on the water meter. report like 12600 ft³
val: 16475.62 ft³
